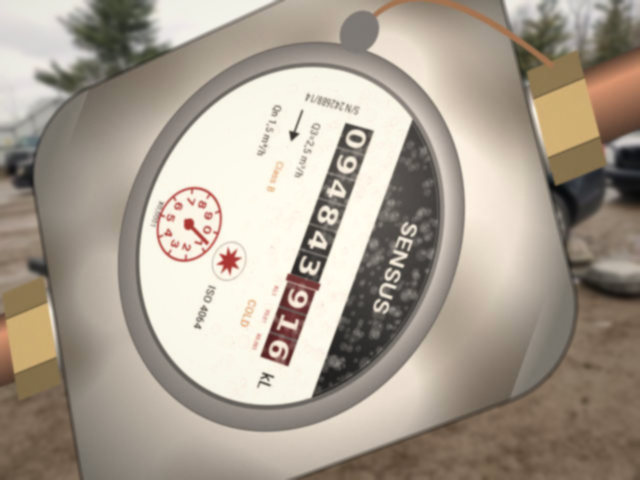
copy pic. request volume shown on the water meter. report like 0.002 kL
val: 94843.9160 kL
